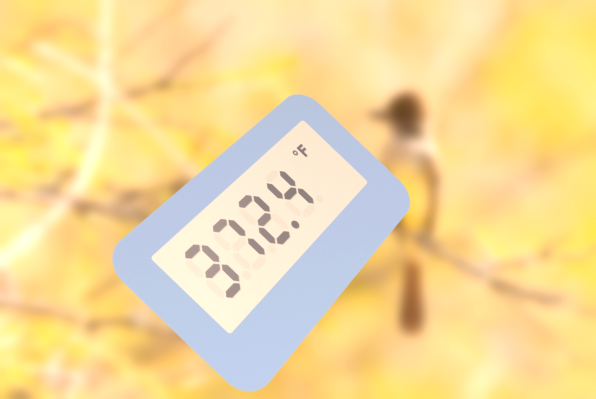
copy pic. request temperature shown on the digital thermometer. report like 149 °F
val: 372.4 °F
